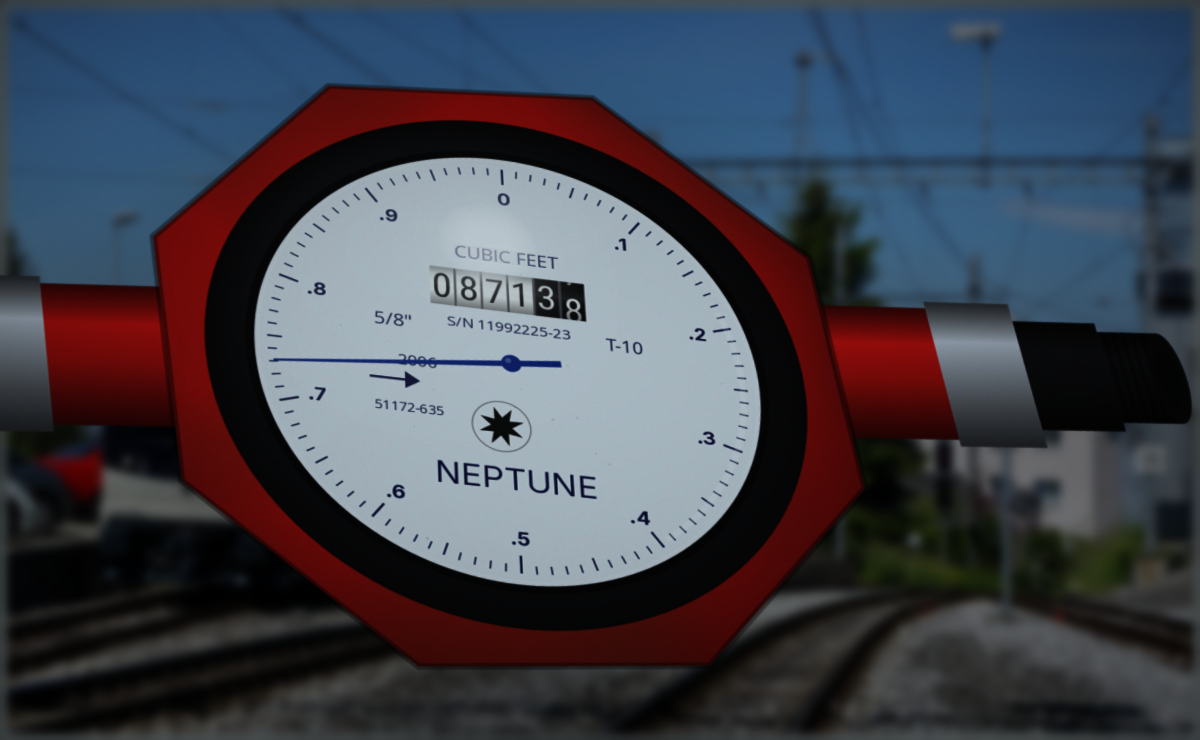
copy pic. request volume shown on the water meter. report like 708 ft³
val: 87137.73 ft³
